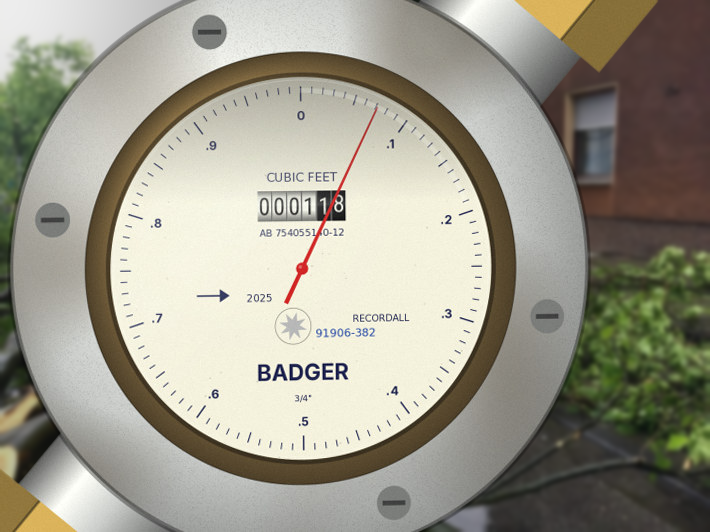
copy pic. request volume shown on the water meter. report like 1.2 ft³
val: 118.07 ft³
